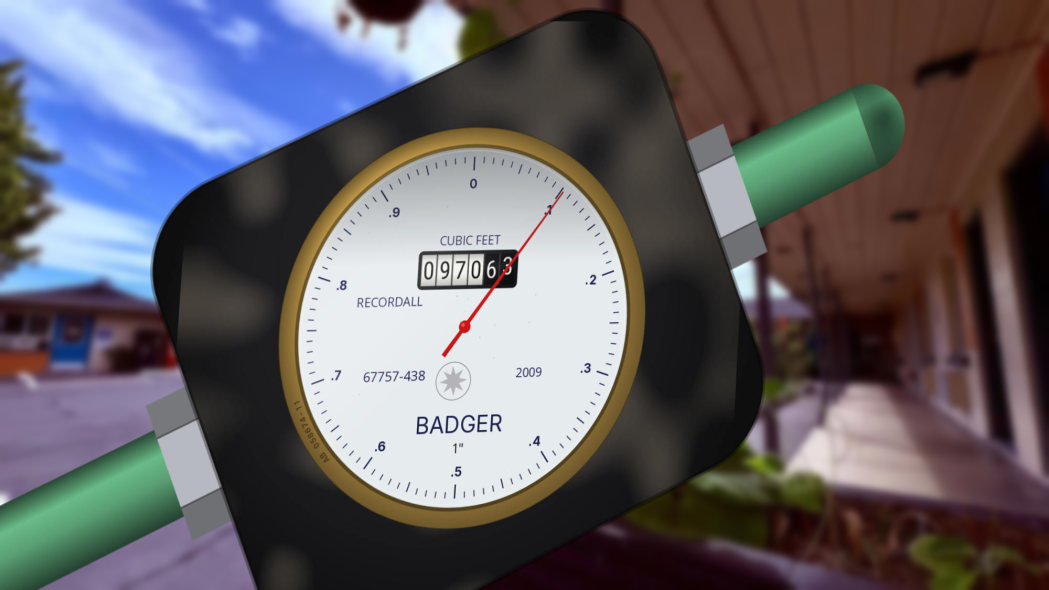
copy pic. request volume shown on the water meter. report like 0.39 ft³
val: 97063.10 ft³
